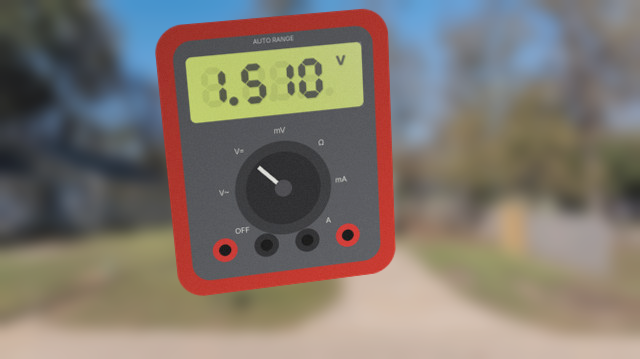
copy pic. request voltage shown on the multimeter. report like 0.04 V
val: 1.510 V
